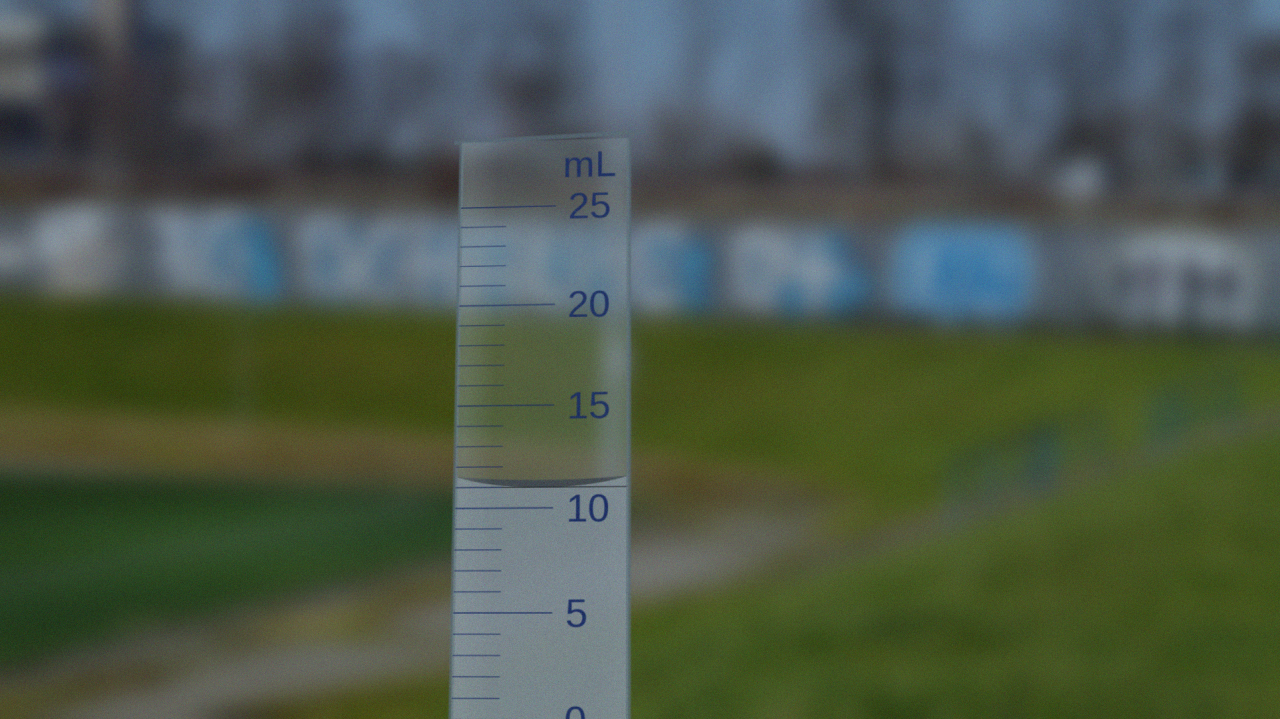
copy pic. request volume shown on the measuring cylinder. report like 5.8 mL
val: 11 mL
